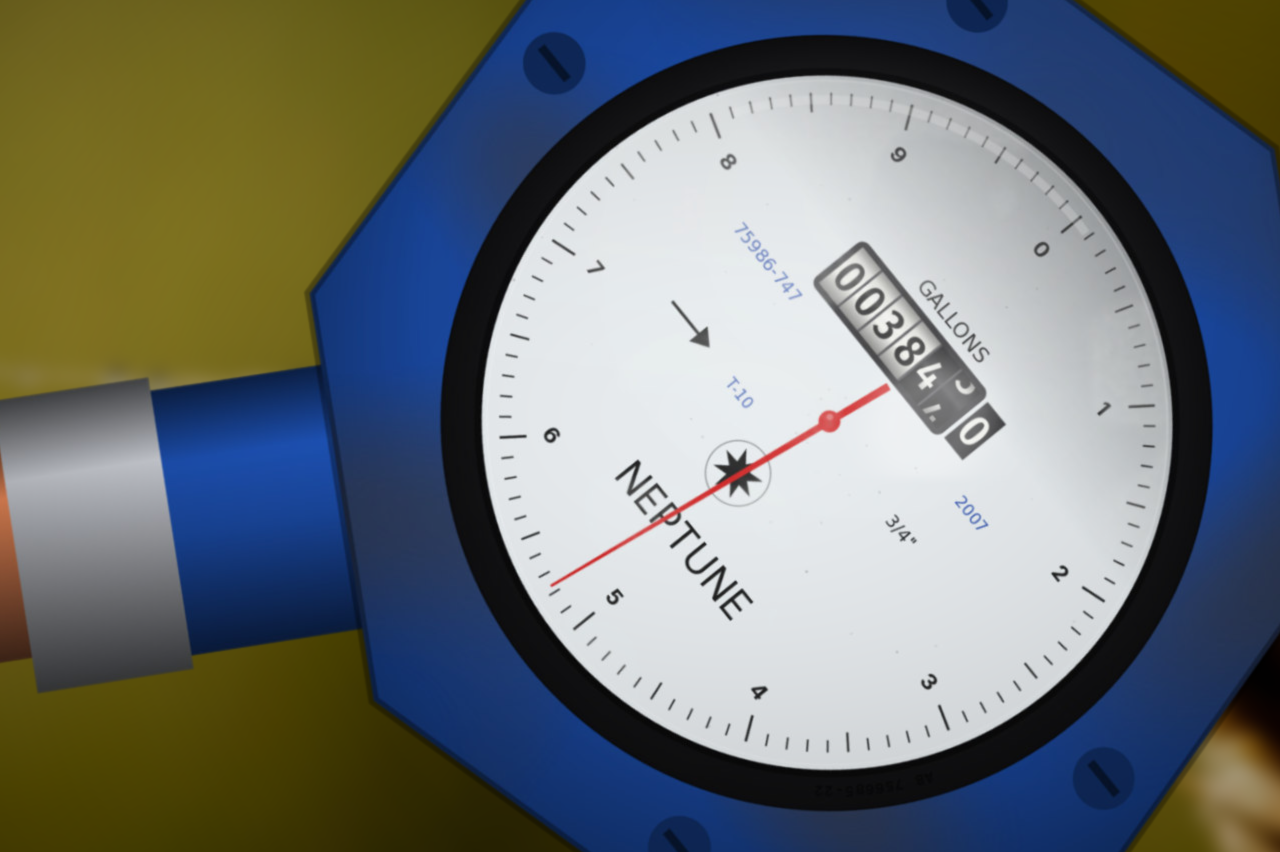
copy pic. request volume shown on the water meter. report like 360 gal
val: 38435.2 gal
